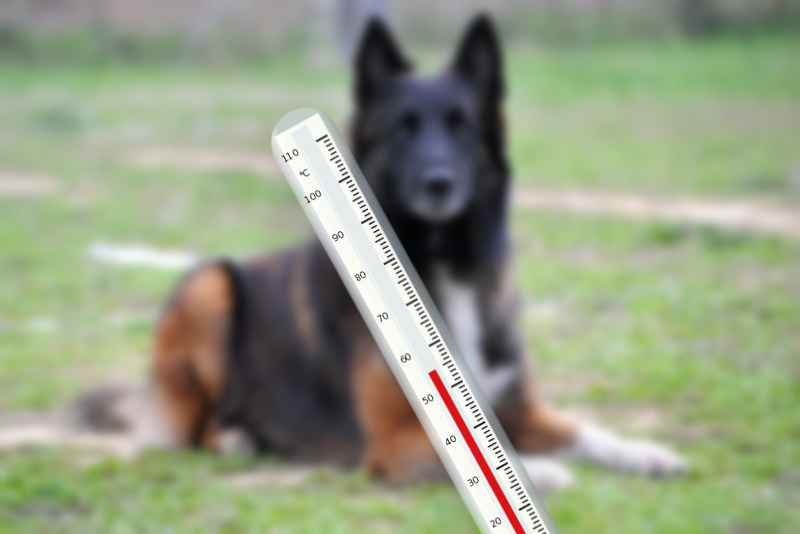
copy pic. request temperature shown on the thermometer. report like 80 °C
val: 55 °C
